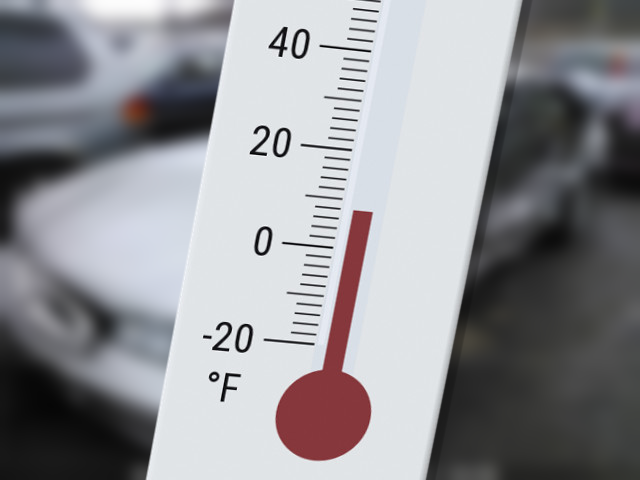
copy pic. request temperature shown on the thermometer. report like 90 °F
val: 8 °F
